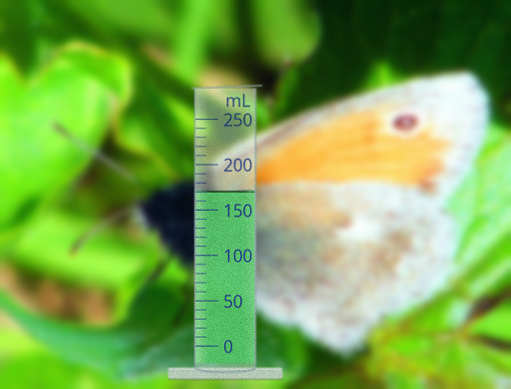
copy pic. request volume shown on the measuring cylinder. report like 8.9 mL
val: 170 mL
